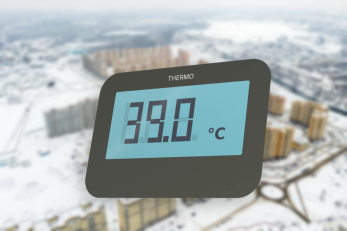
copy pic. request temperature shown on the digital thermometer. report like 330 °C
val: 39.0 °C
